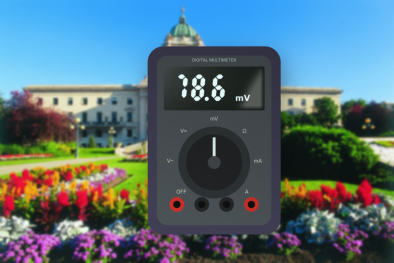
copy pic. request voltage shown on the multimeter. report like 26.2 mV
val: 78.6 mV
